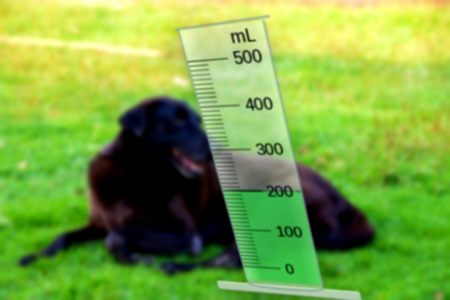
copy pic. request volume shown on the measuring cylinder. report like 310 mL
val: 200 mL
